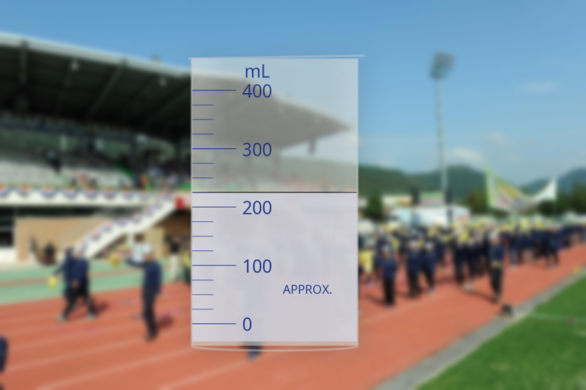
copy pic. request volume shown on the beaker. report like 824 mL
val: 225 mL
